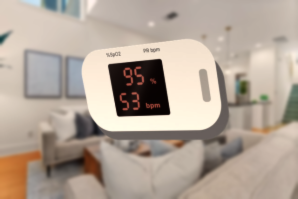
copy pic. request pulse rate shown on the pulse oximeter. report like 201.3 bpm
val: 53 bpm
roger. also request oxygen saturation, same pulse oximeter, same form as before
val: 95 %
